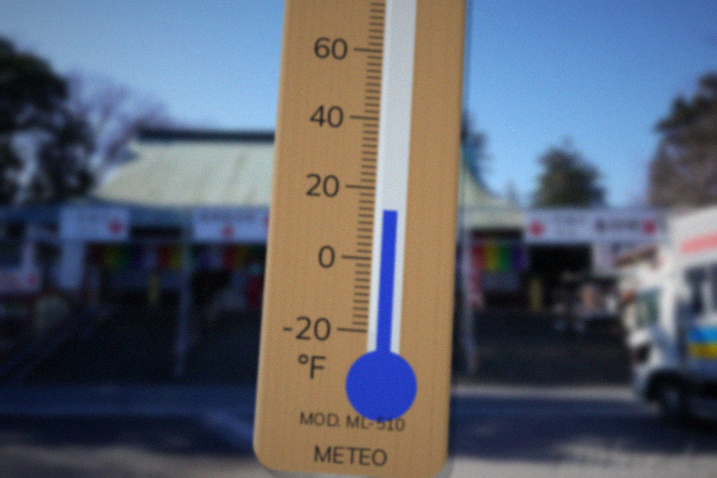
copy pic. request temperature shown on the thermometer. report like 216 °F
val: 14 °F
